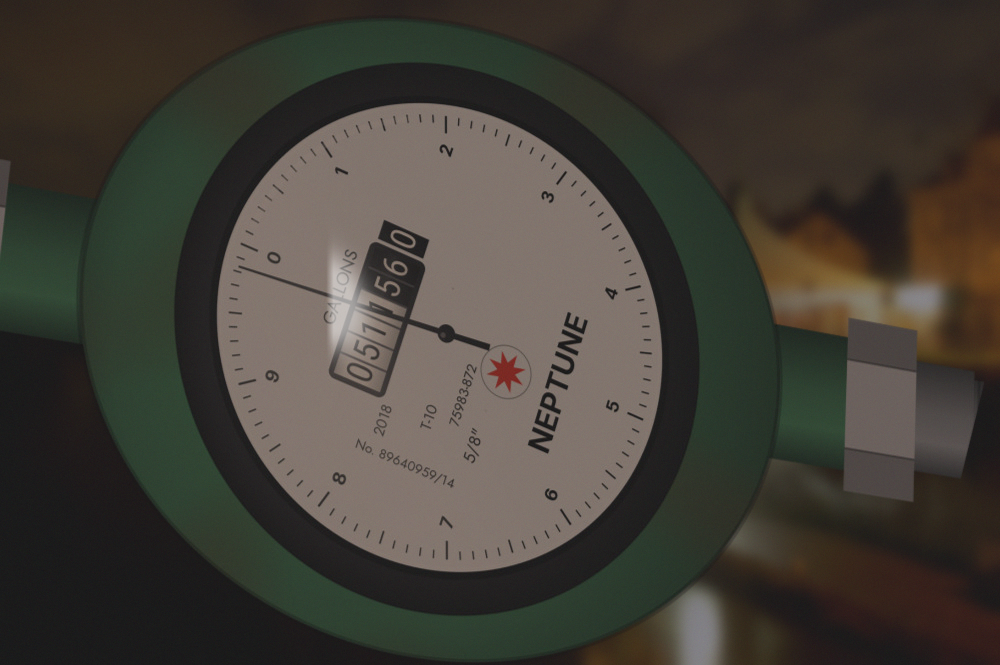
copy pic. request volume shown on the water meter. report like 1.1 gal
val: 511559.8 gal
